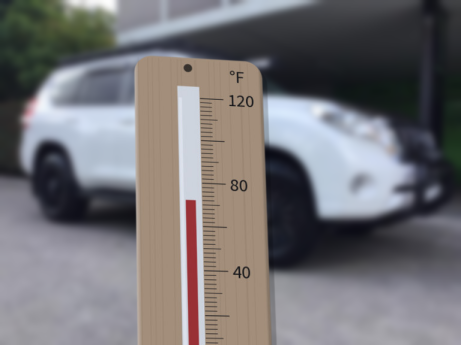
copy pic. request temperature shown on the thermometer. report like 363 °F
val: 72 °F
